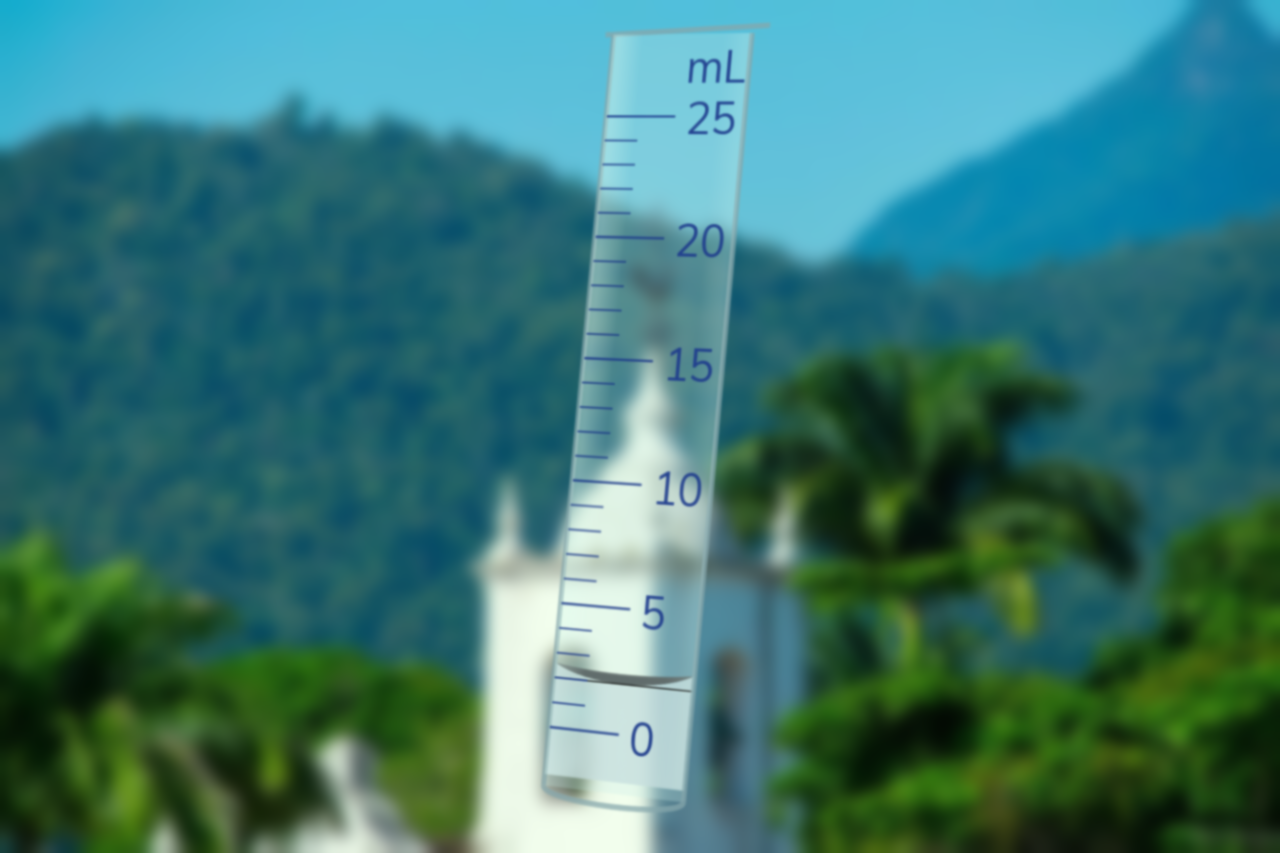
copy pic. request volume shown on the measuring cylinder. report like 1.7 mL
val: 2 mL
